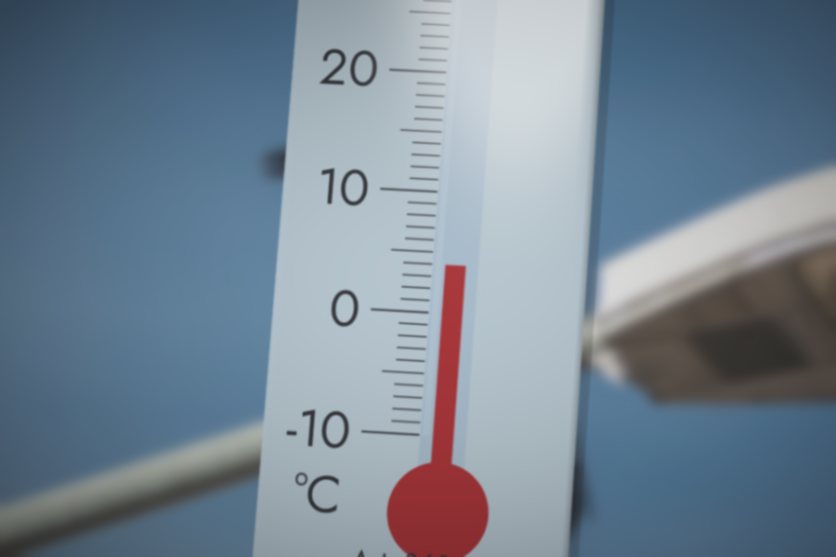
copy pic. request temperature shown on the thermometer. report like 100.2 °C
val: 4 °C
